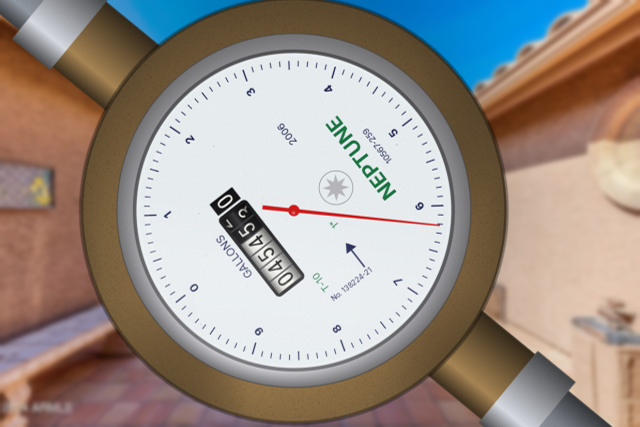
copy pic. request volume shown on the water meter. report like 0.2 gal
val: 454526.2 gal
